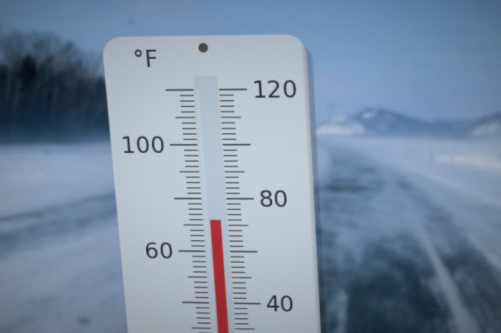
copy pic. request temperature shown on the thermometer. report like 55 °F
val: 72 °F
